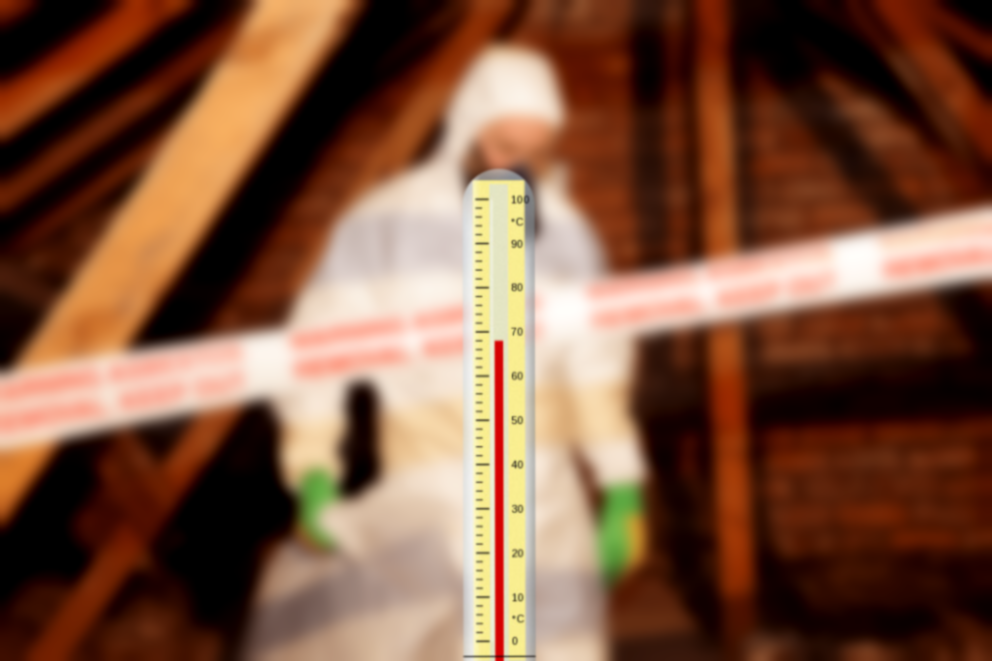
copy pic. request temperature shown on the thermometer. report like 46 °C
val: 68 °C
